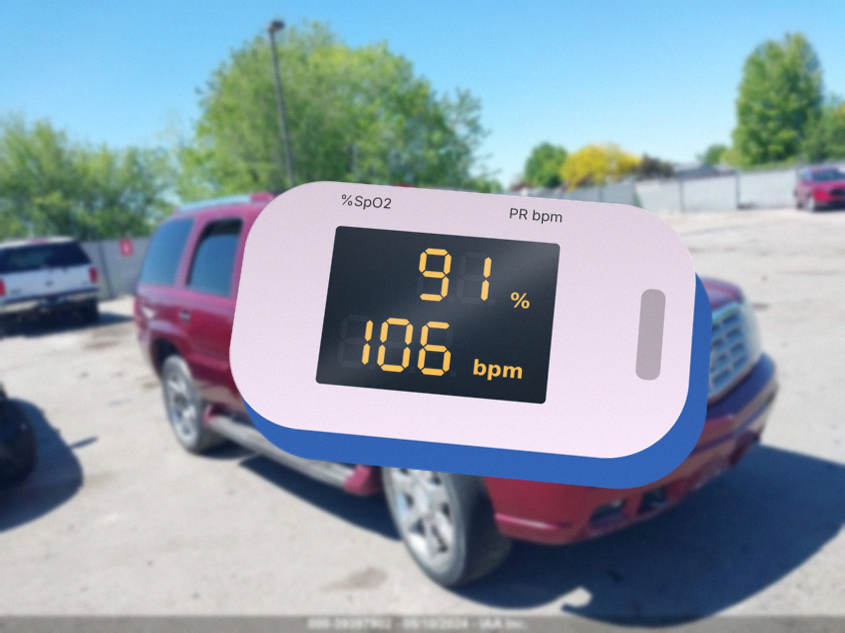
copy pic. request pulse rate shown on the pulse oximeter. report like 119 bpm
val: 106 bpm
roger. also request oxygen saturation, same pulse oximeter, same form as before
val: 91 %
